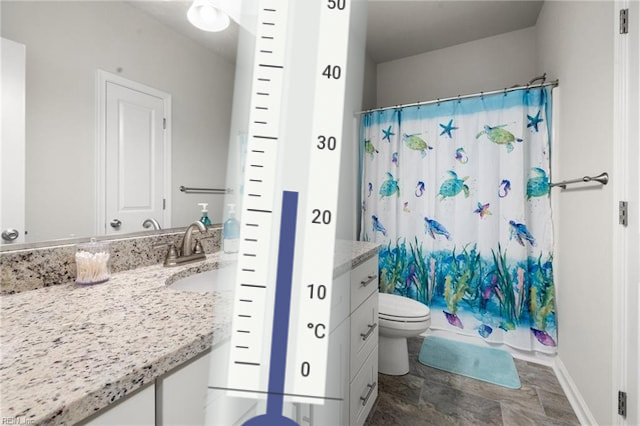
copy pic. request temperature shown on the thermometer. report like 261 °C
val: 23 °C
